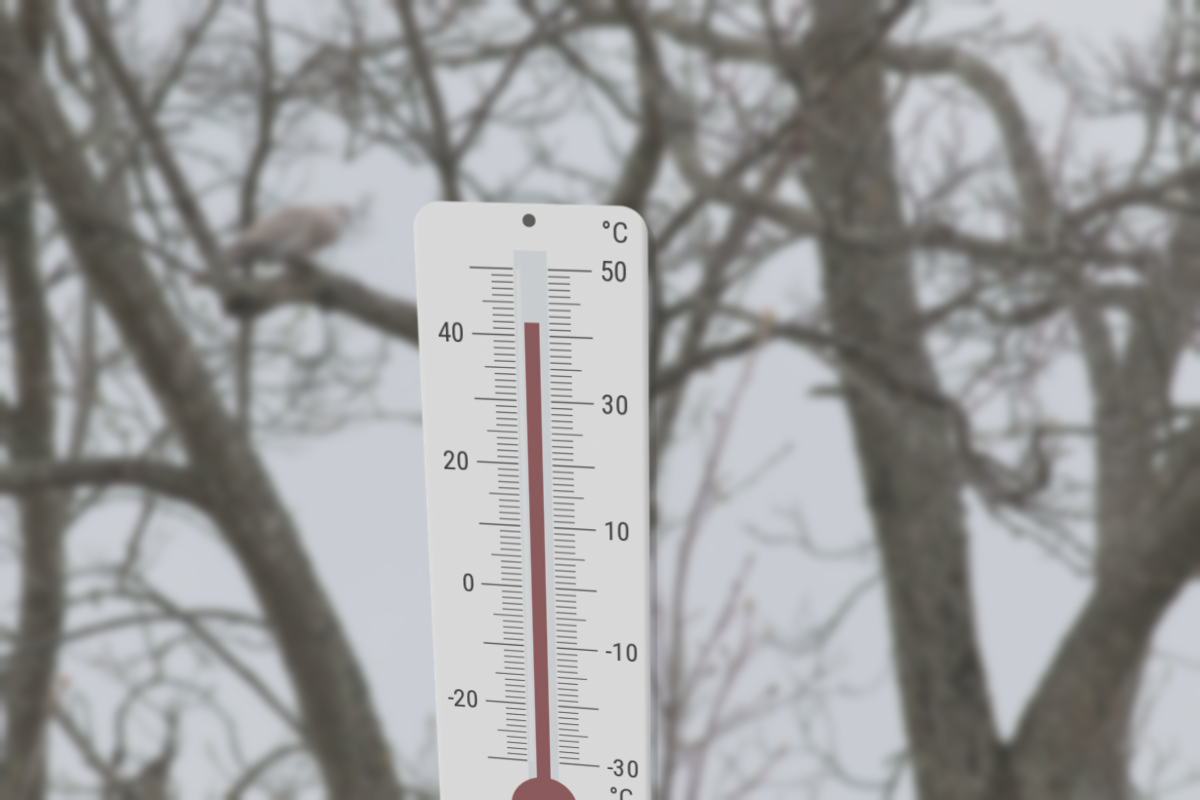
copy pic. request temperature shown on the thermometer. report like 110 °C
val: 42 °C
